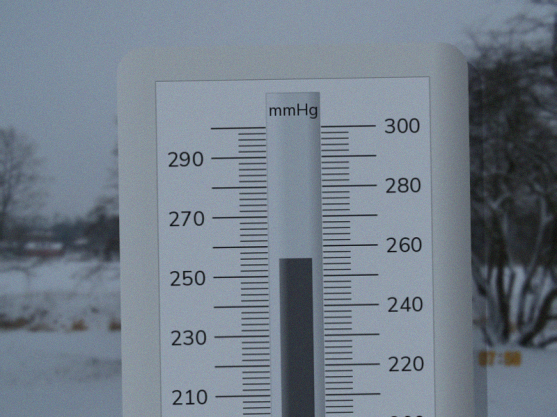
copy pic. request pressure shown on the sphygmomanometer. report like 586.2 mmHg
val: 256 mmHg
